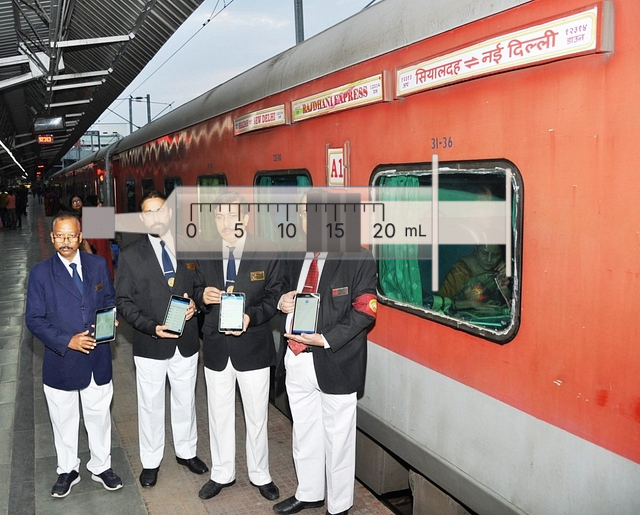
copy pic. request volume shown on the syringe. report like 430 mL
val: 12 mL
